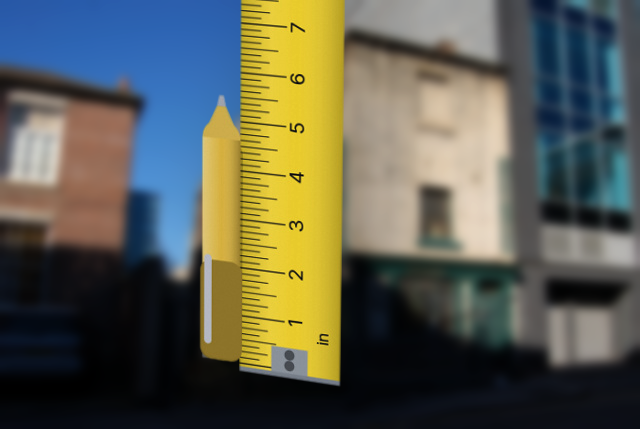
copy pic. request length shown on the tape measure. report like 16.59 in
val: 5.5 in
